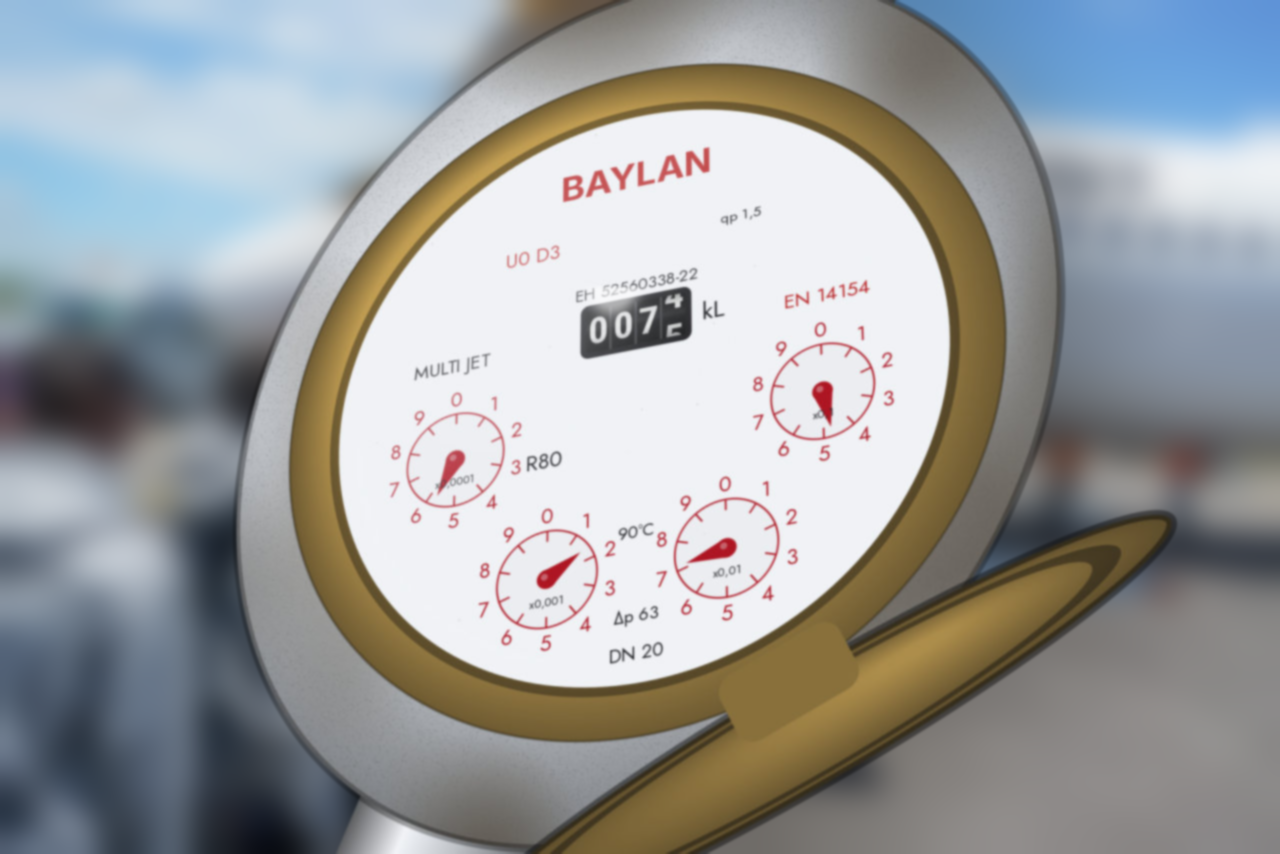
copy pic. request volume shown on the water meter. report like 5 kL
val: 74.4715 kL
